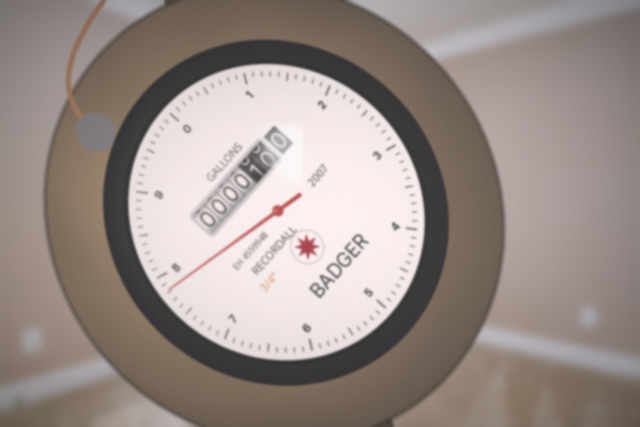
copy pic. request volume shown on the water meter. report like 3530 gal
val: 97.8 gal
